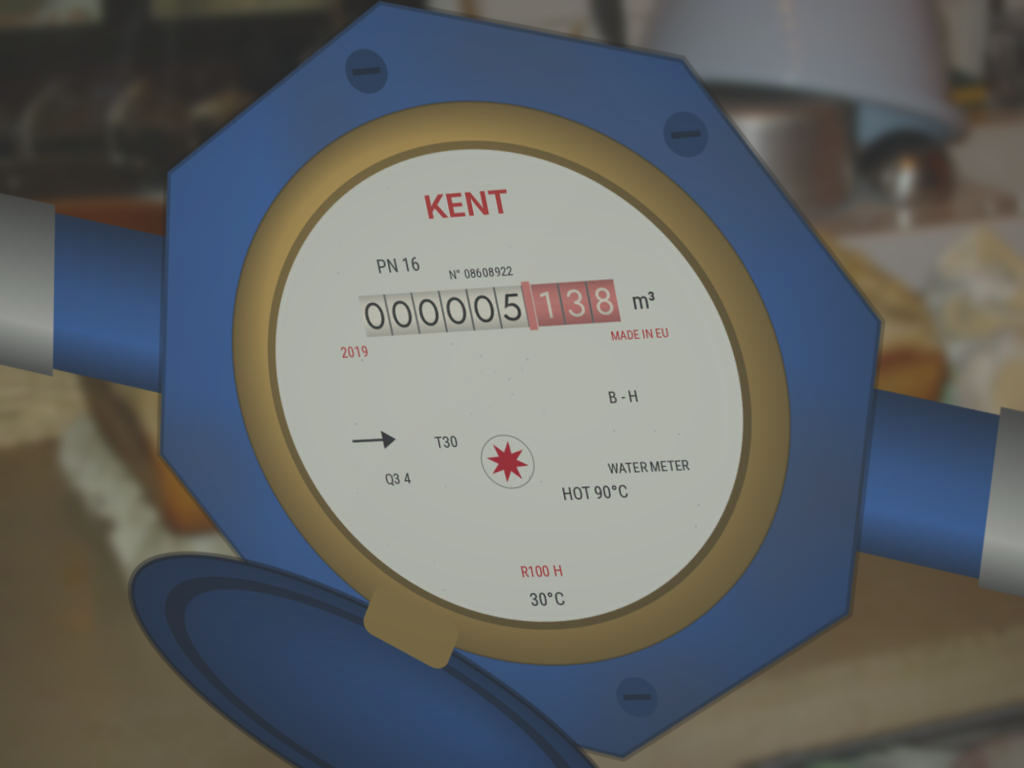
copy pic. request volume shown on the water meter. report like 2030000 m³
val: 5.138 m³
